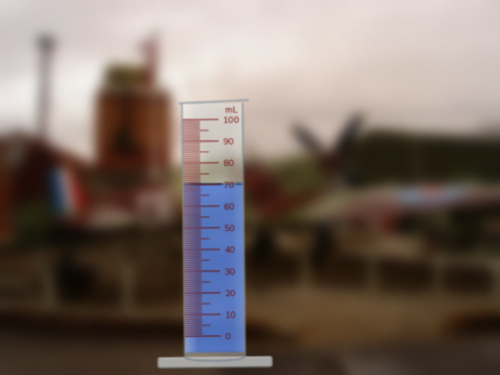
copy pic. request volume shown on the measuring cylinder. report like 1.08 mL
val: 70 mL
